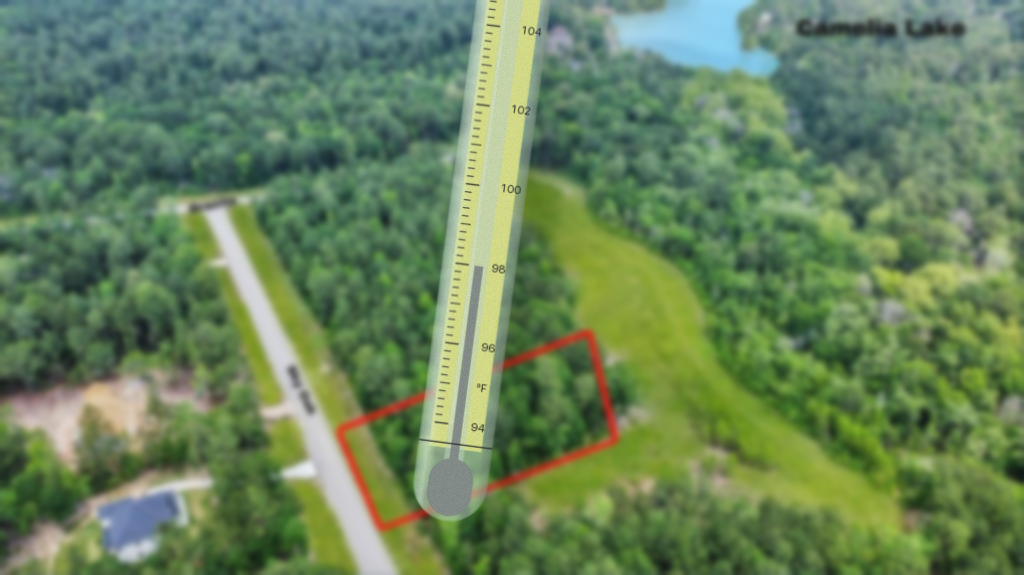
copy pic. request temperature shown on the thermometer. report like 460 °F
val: 98 °F
